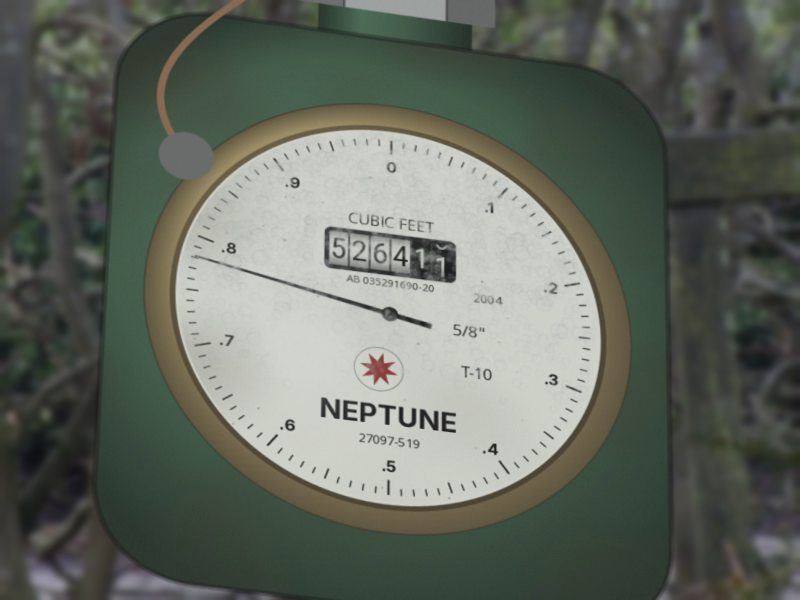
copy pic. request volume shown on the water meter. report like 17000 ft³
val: 526410.78 ft³
